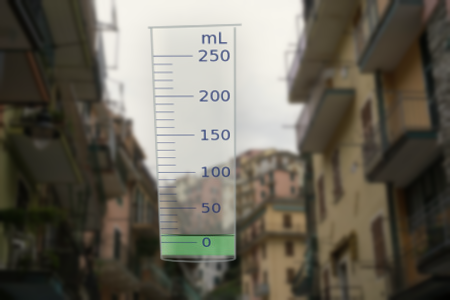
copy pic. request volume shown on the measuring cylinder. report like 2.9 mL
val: 10 mL
